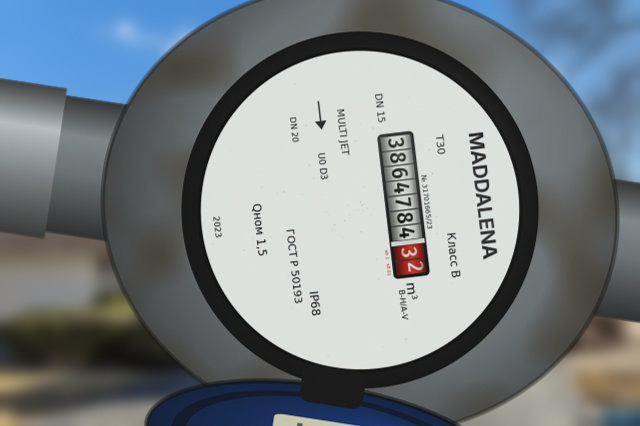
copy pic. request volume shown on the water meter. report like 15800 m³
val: 3864784.32 m³
